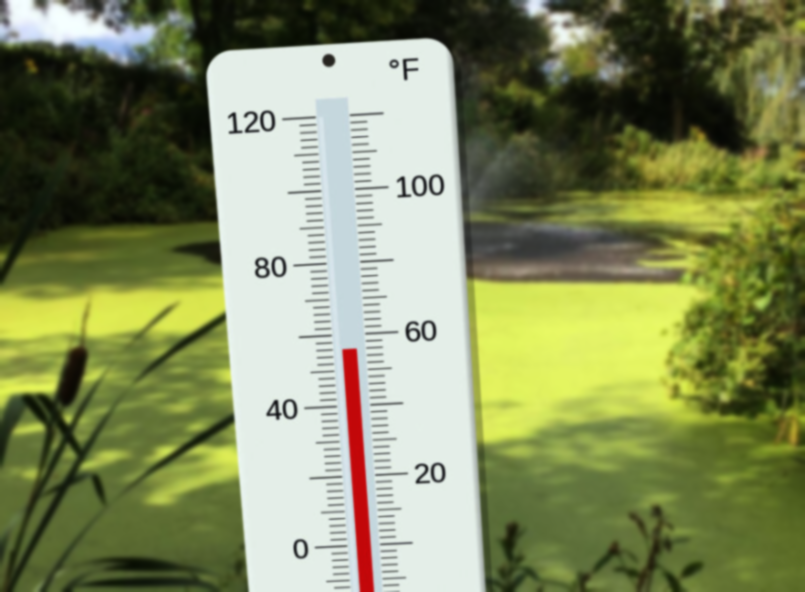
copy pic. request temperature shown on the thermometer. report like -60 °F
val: 56 °F
